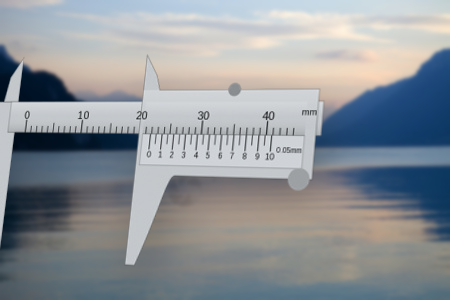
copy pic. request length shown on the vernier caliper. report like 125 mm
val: 21.8 mm
